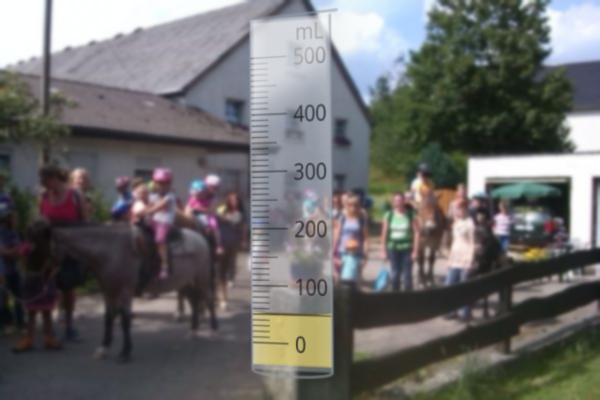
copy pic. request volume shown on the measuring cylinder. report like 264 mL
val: 50 mL
